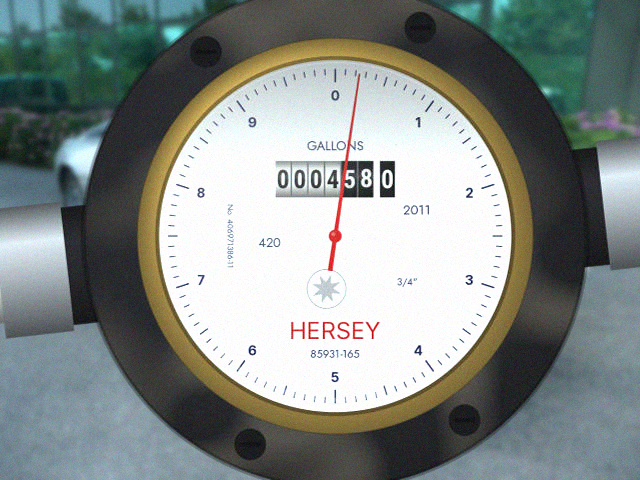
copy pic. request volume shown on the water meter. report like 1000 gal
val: 4580.2 gal
